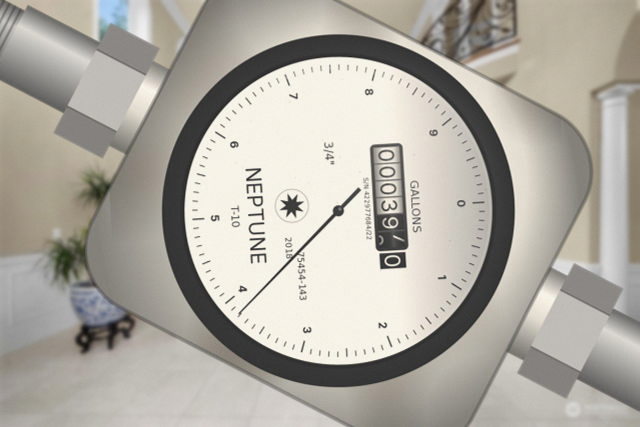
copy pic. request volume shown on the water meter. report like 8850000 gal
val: 3973.8 gal
